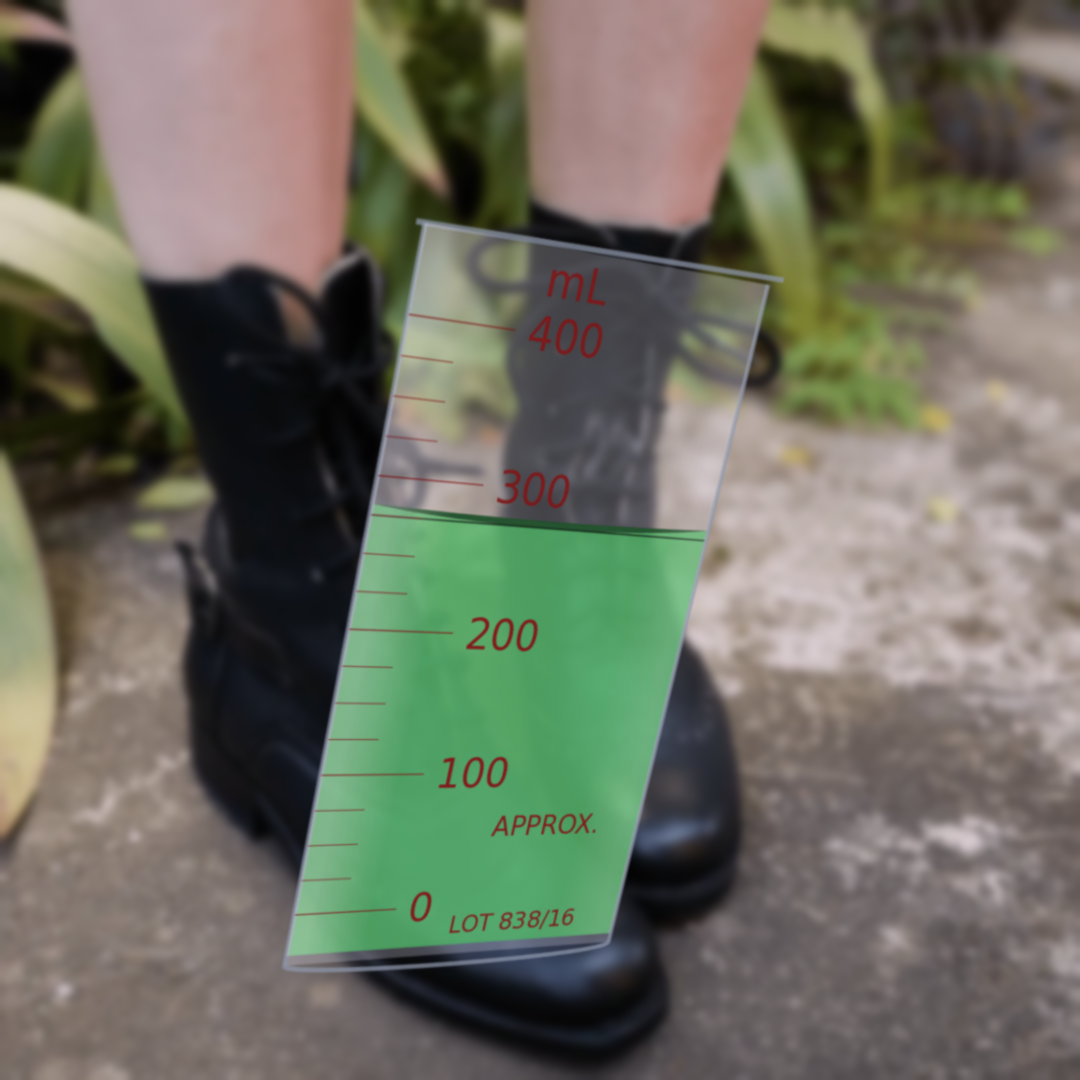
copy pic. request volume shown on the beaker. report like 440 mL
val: 275 mL
